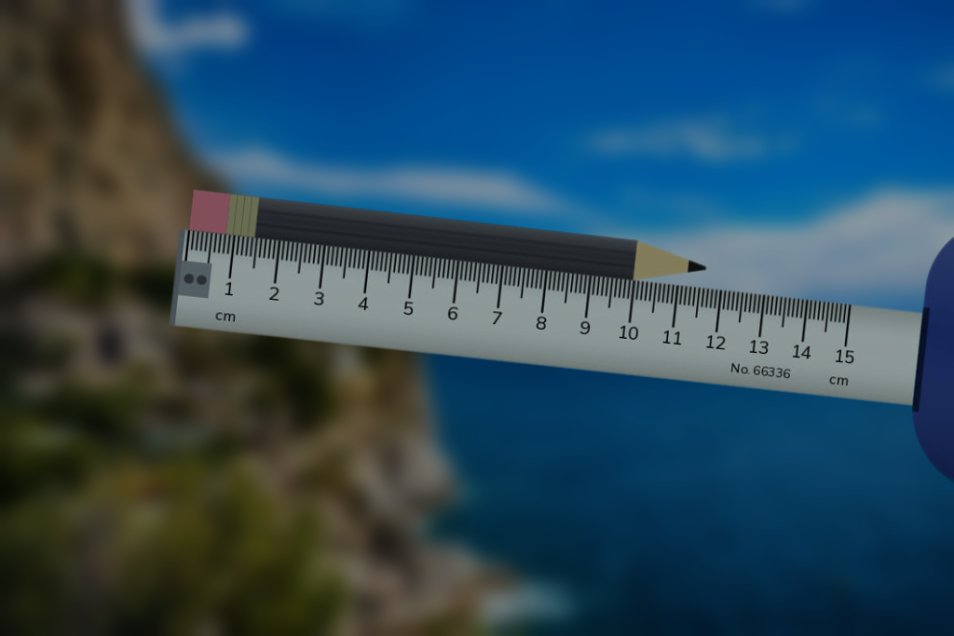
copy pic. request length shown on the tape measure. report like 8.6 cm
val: 11.6 cm
